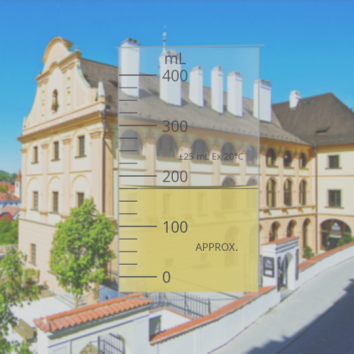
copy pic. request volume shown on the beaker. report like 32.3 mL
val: 175 mL
